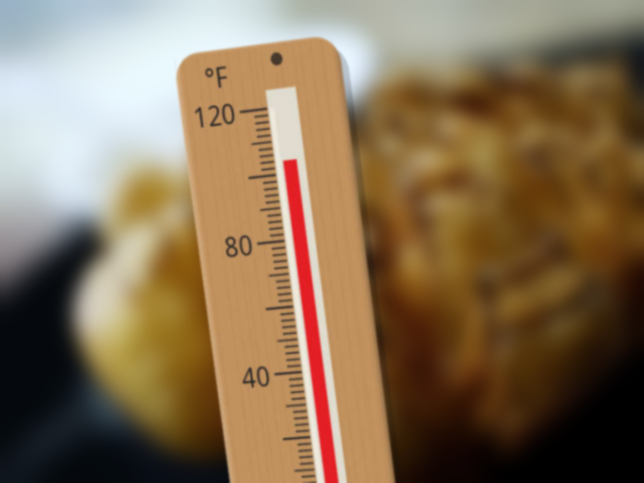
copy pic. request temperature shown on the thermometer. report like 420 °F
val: 104 °F
